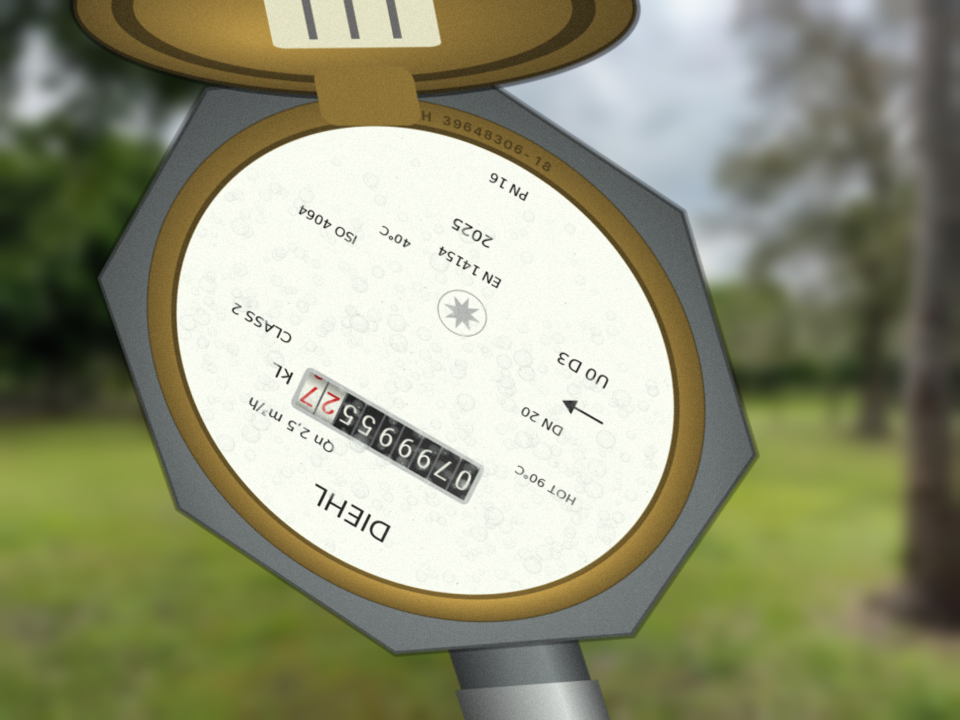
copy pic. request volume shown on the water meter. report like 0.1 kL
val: 799955.27 kL
